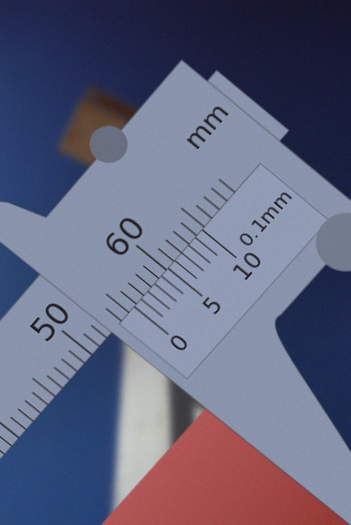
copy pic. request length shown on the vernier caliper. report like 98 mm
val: 55.7 mm
